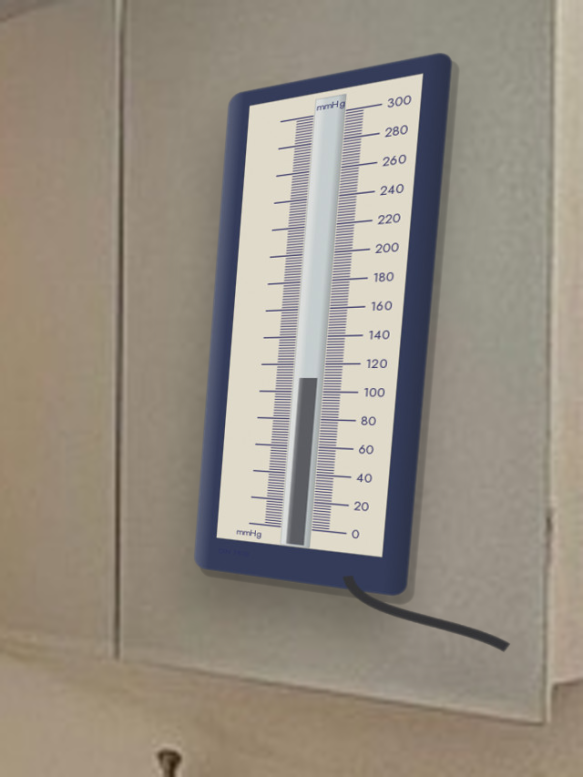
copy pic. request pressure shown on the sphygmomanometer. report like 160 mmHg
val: 110 mmHg
